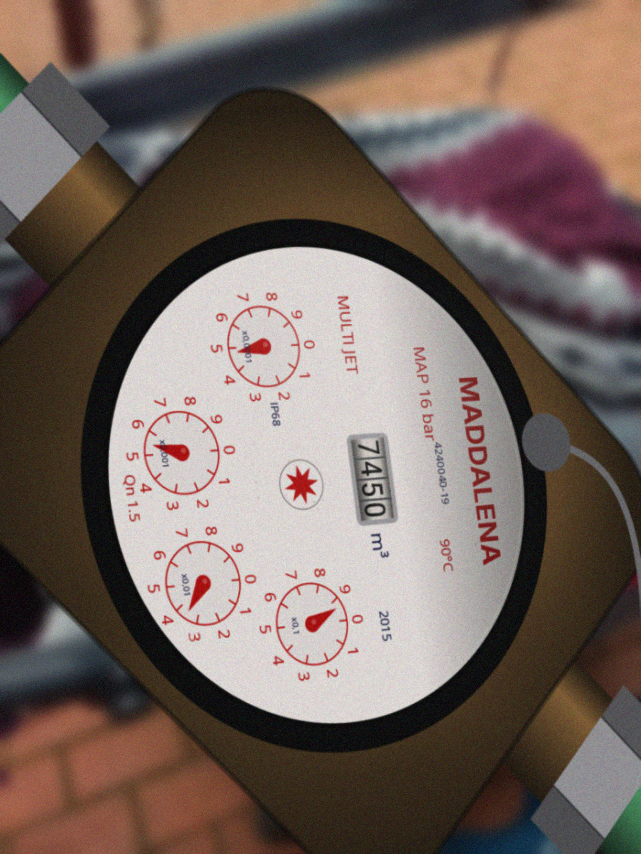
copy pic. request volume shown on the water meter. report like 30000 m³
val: 7449.9354 m³
